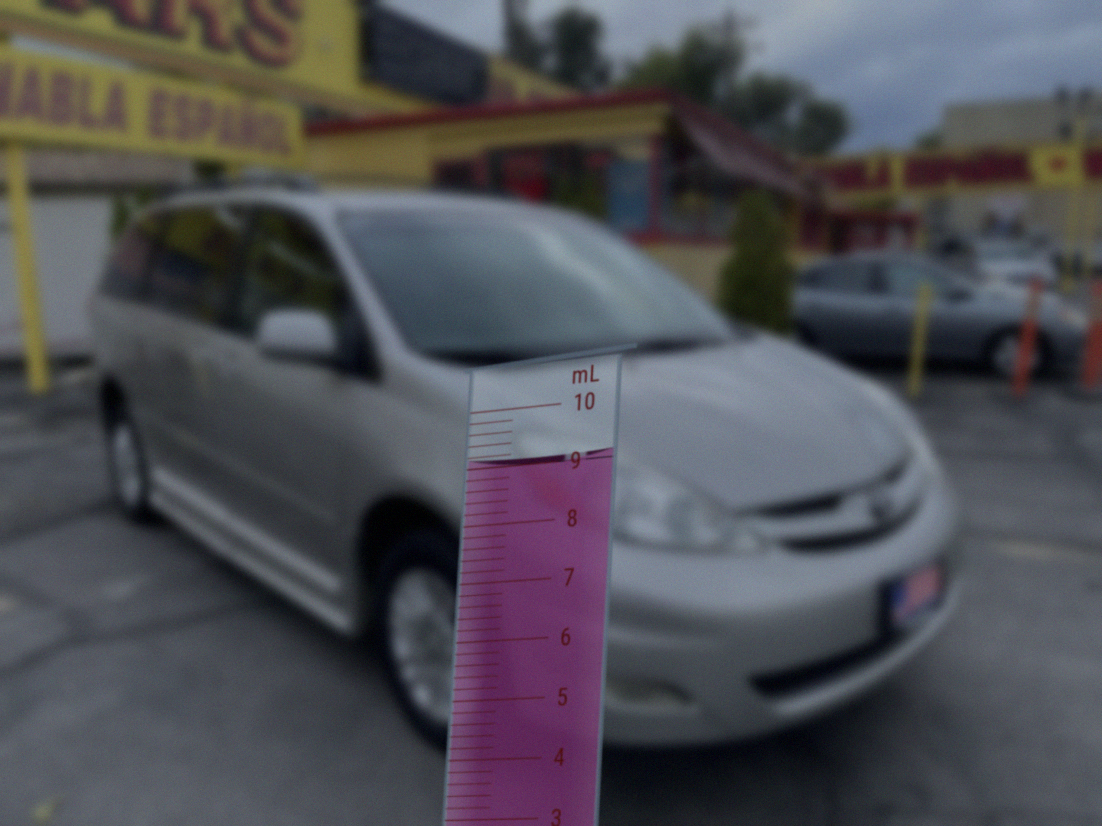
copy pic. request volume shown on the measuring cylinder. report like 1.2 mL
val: 9 mL
